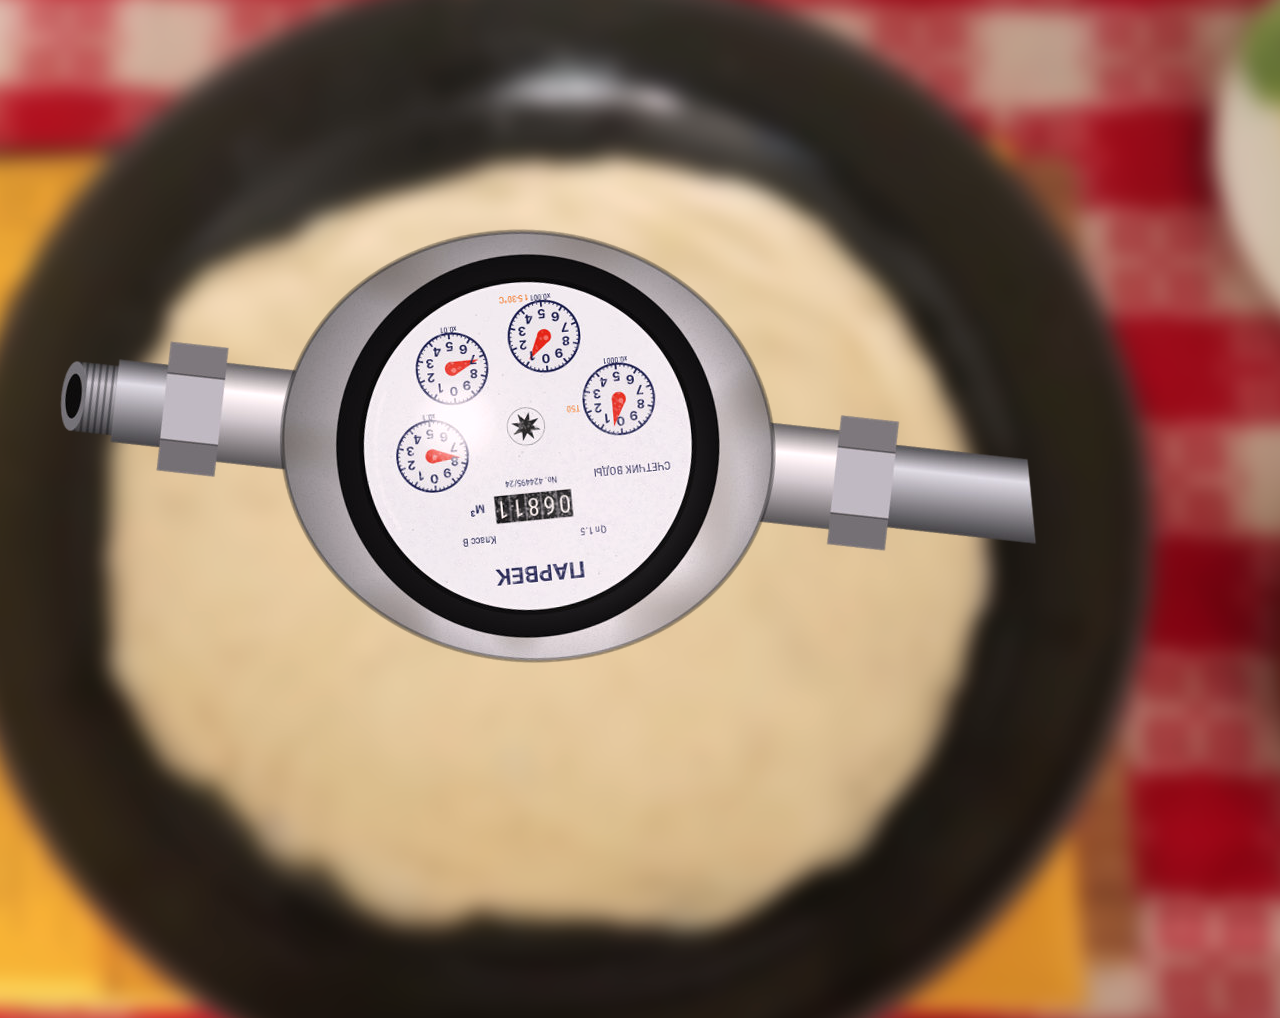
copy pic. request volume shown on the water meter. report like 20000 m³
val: 6811.7710 m³
